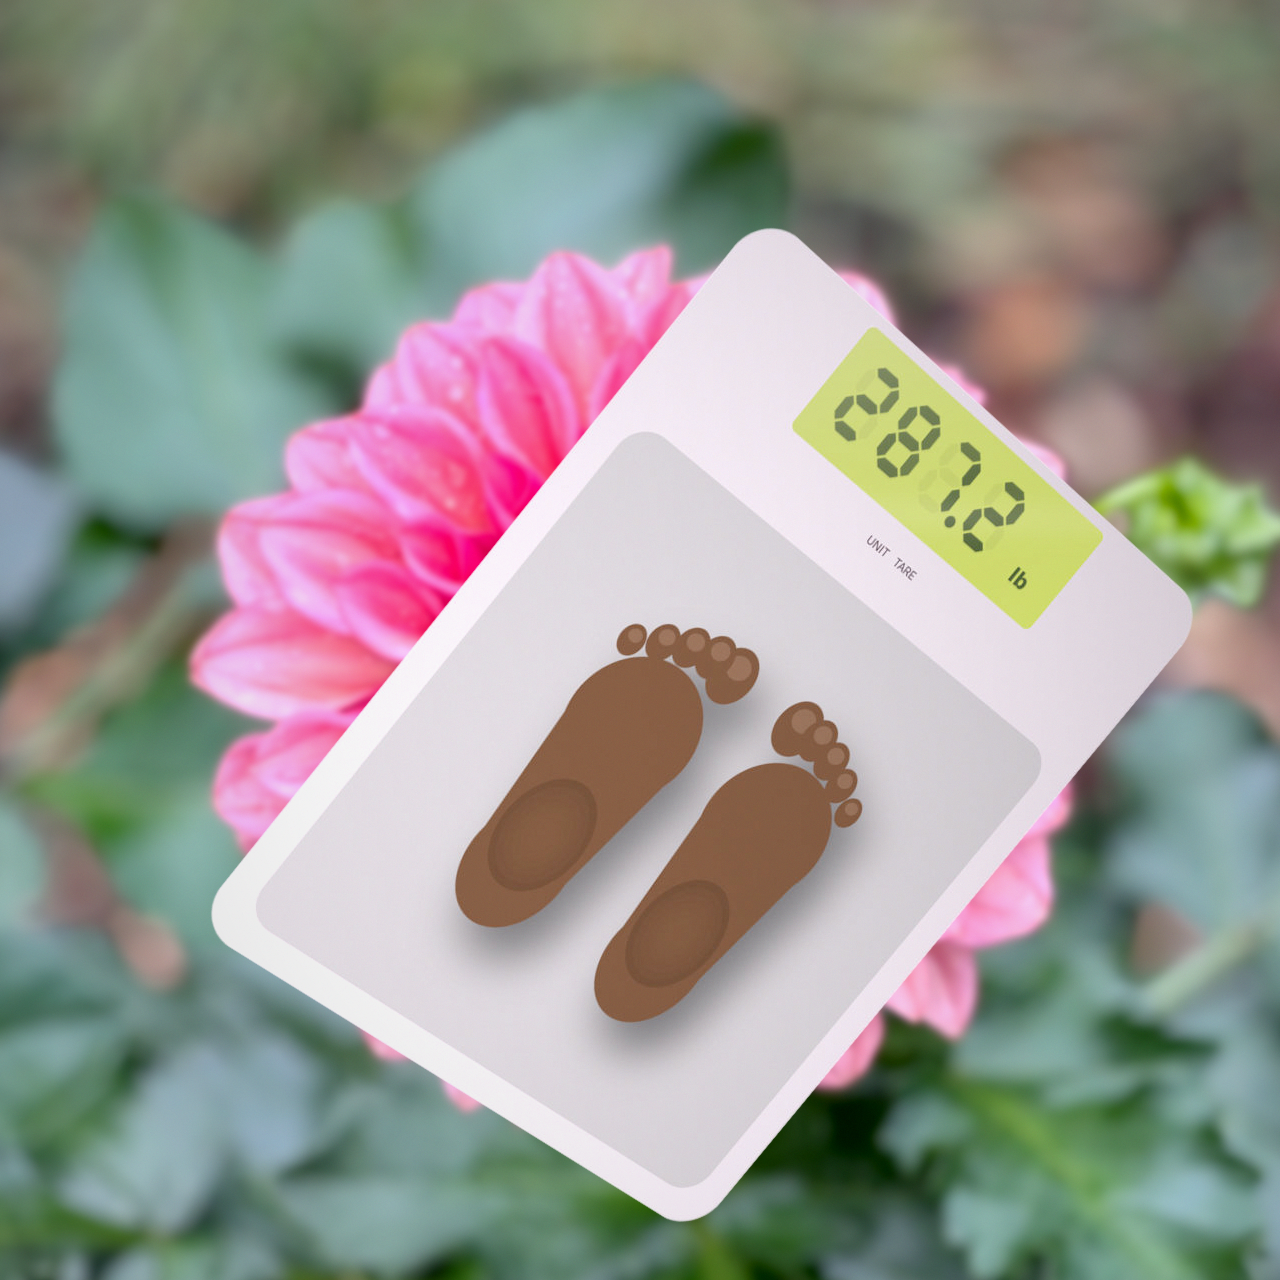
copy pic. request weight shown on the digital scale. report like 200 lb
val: 287.2 lb
